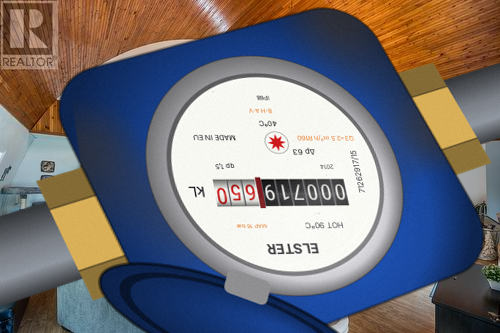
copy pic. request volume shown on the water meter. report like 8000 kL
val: 719.650 kL
